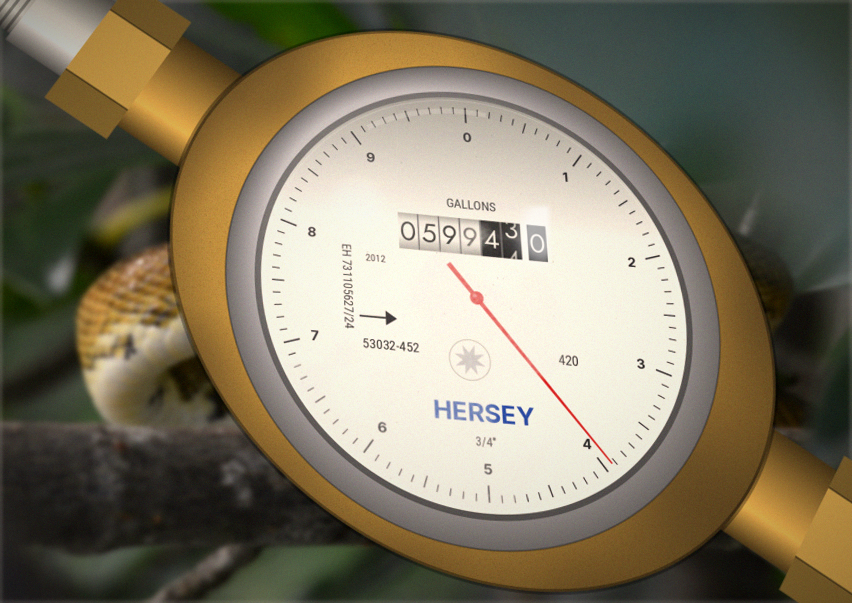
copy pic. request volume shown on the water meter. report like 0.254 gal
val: 599433.9 gal
